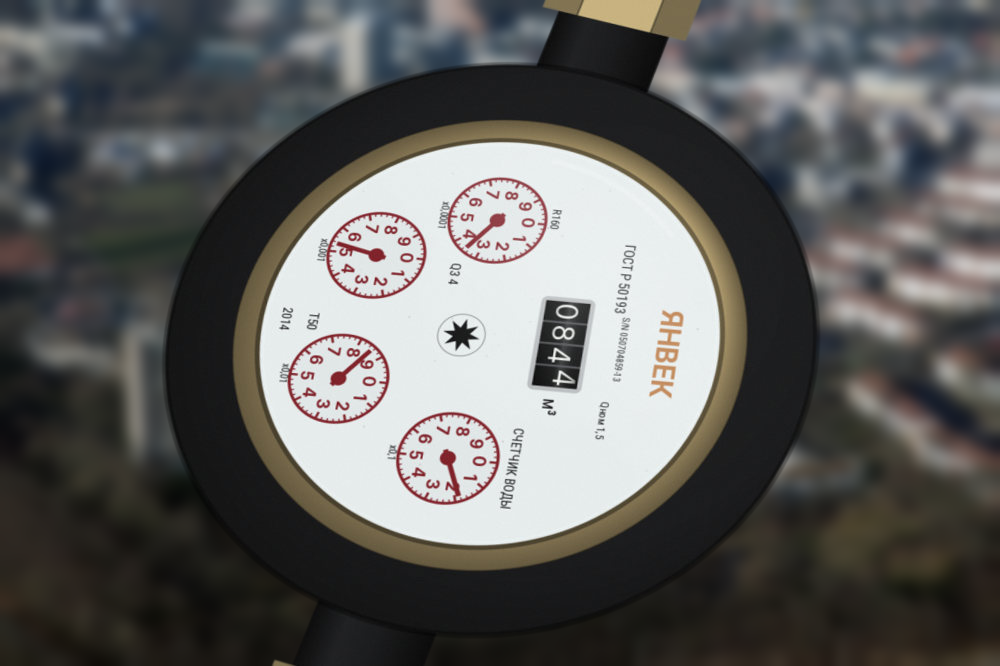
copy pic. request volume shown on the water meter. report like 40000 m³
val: 844.1853 m³
